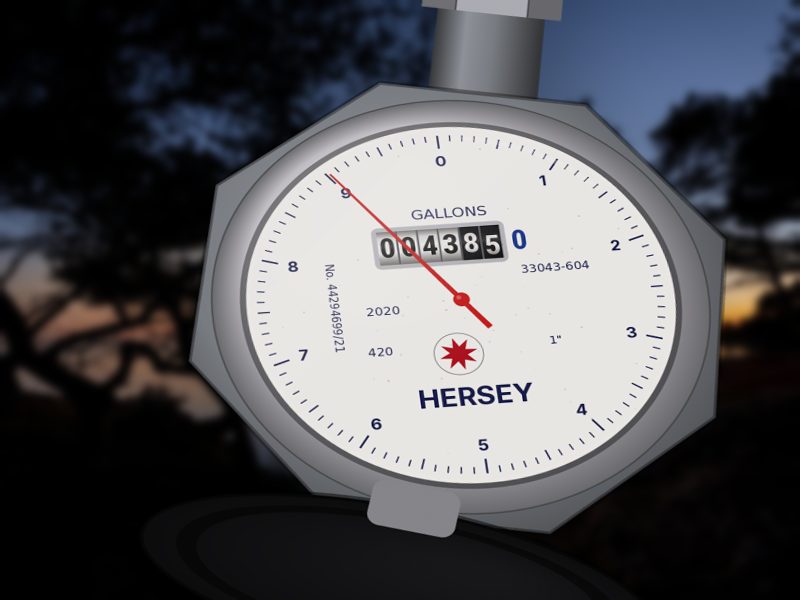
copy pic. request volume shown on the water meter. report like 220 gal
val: 43849.0 gal
